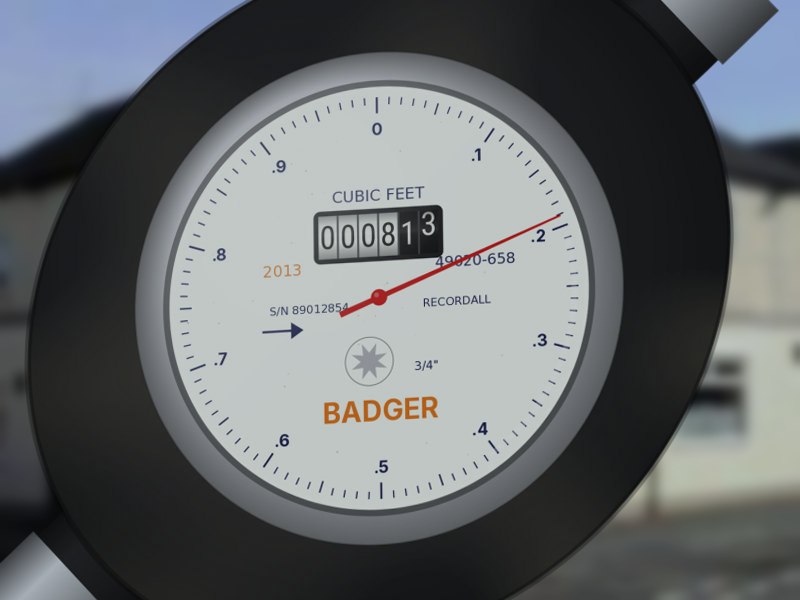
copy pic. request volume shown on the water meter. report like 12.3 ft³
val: 813.19 ft³
